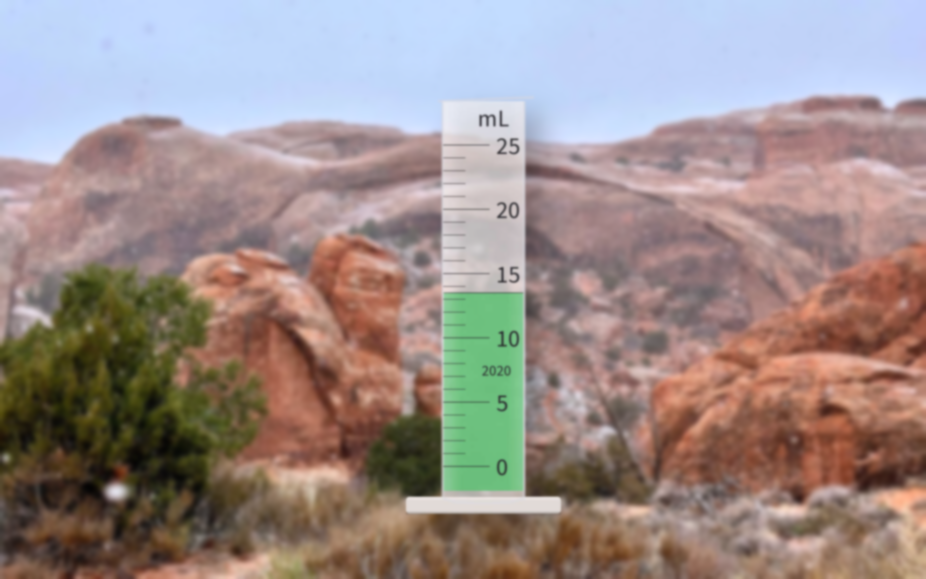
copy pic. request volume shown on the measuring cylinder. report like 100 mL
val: 13.5 mL
